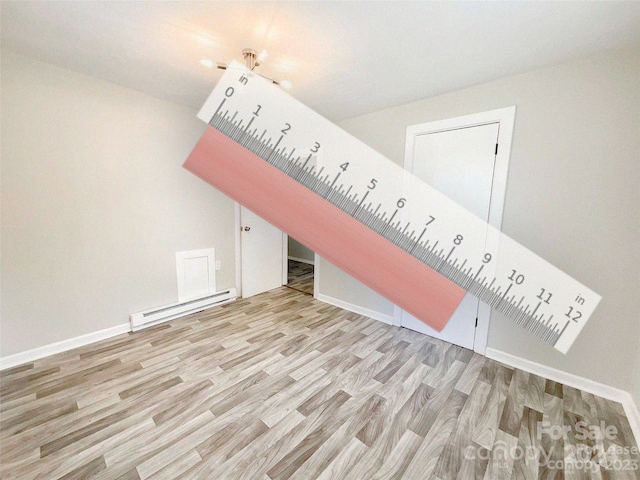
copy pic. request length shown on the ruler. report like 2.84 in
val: 9 in
